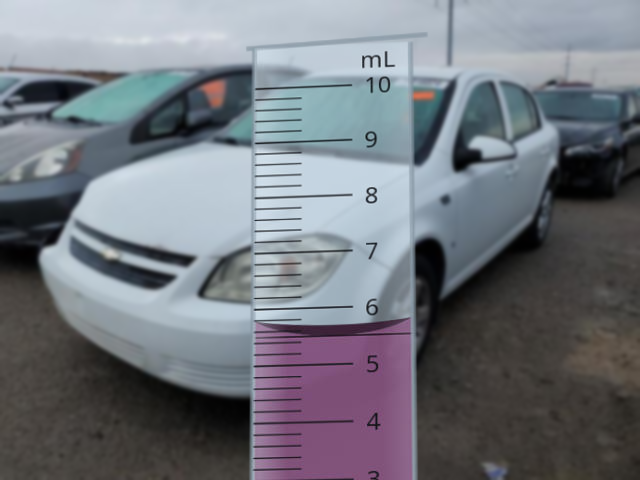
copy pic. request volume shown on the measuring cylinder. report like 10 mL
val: 5.5 mL
